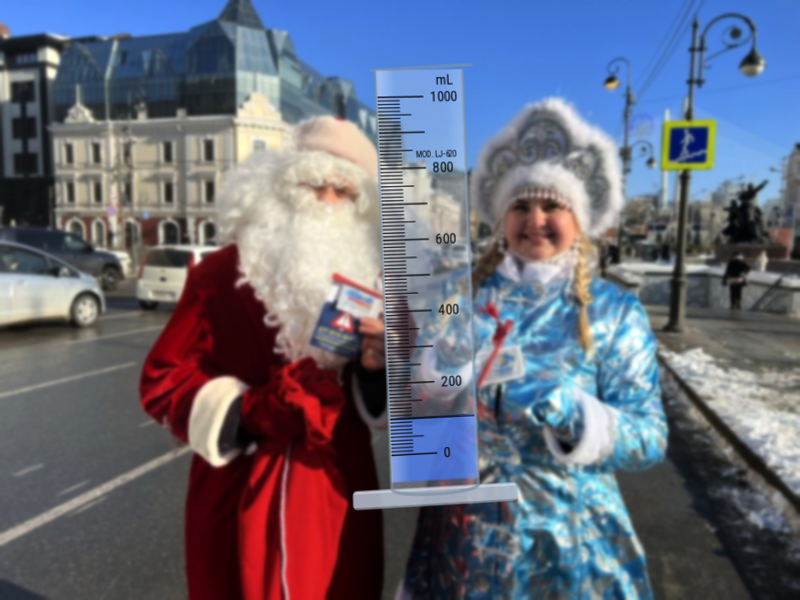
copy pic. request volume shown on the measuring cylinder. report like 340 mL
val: 100 mL
